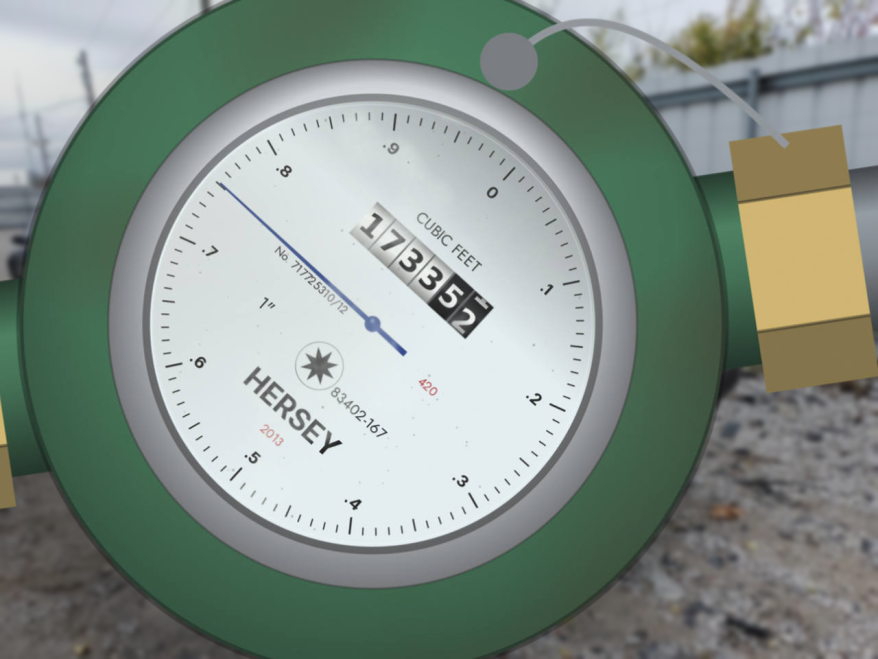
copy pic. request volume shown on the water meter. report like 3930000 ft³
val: 173351.75 ft³
